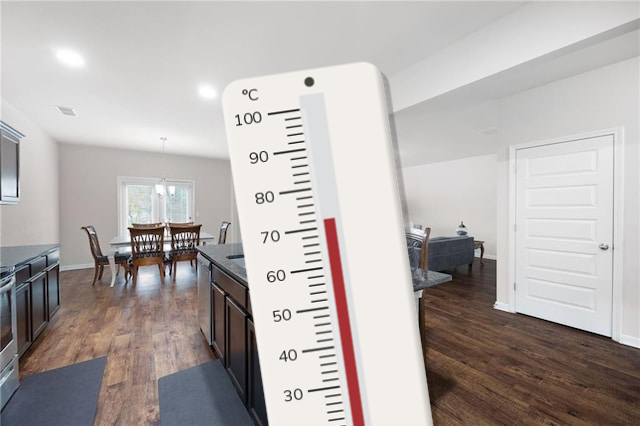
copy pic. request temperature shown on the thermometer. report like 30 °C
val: 72 °C
